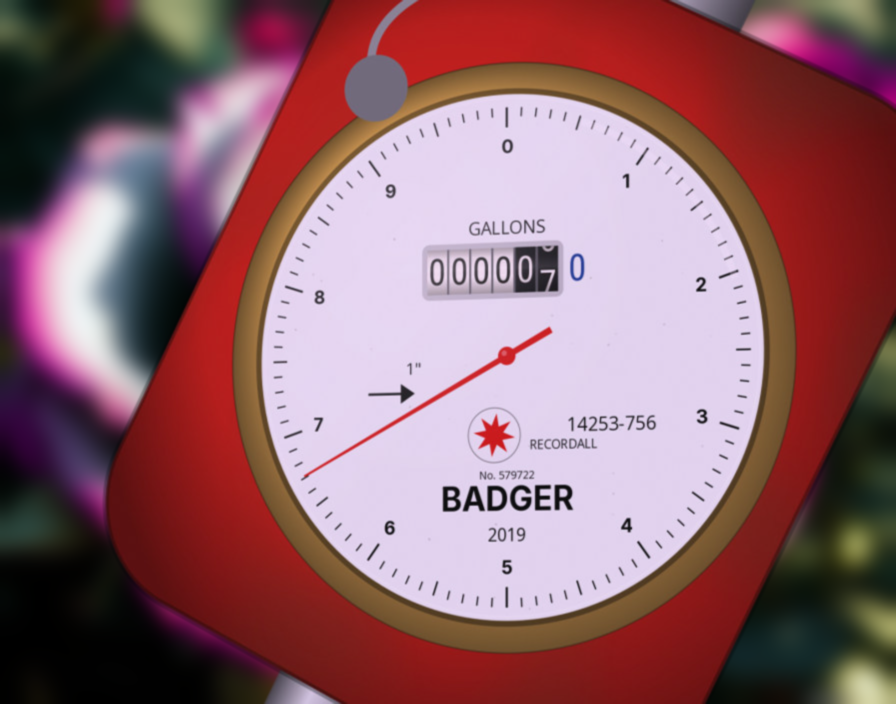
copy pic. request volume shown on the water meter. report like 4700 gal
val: 66.7 gal
